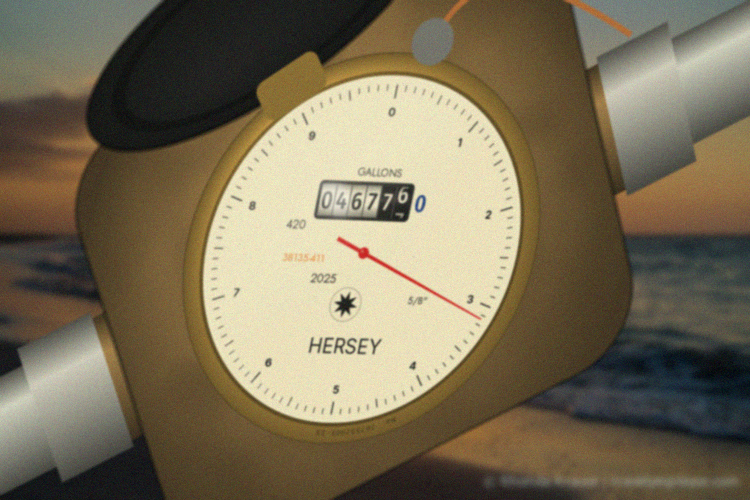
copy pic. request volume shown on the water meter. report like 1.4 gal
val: 467763.1 gal
